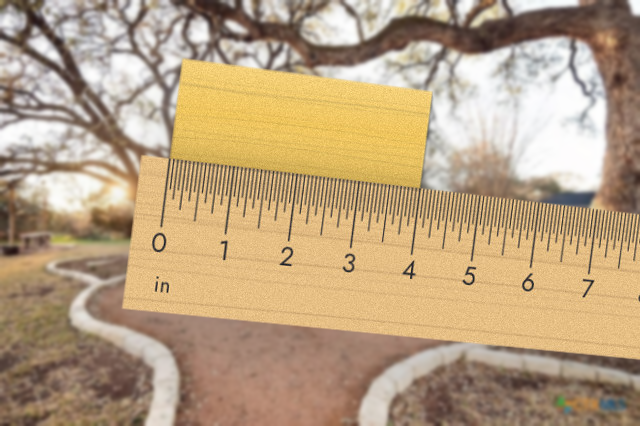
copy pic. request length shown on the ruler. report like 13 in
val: 4 in
